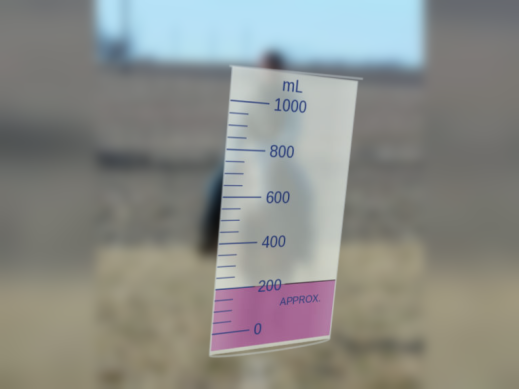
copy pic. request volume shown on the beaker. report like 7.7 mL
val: 200 mL
